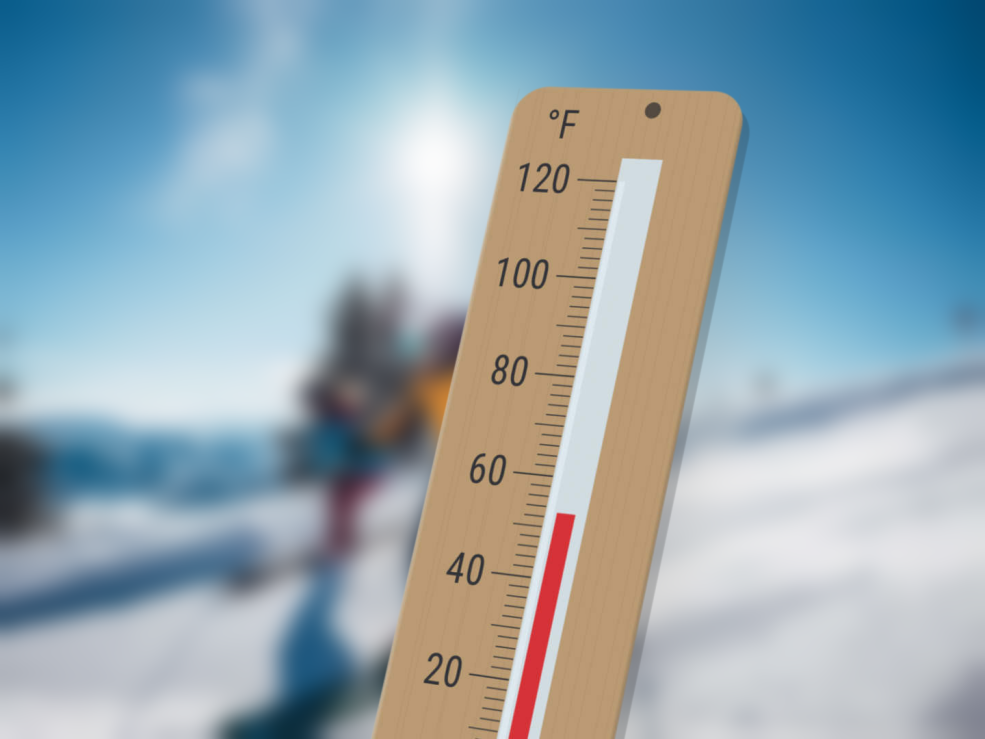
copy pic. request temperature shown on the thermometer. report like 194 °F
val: 53 °F
